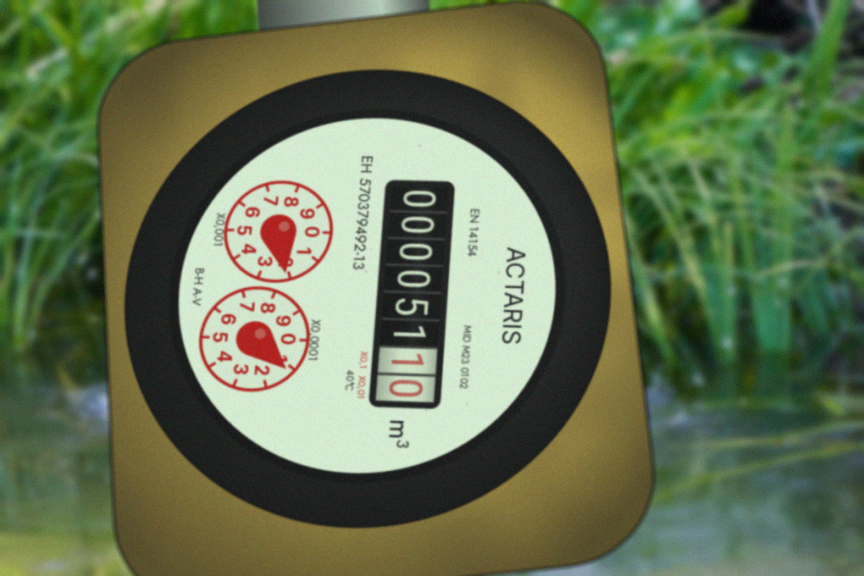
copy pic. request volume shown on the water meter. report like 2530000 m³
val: 51.1021 m³
